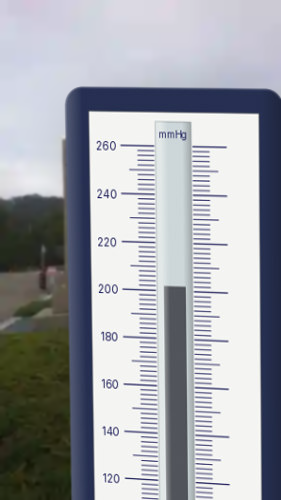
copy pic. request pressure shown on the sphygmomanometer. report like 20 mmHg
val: 202 mmHg
